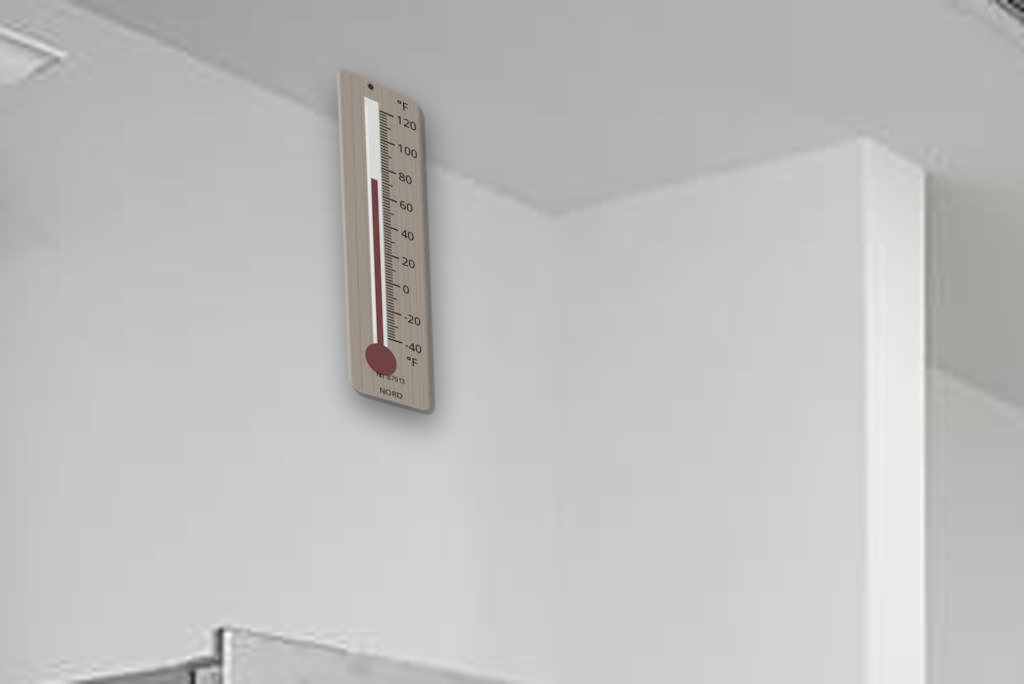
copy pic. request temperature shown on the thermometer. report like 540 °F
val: 70 °F
